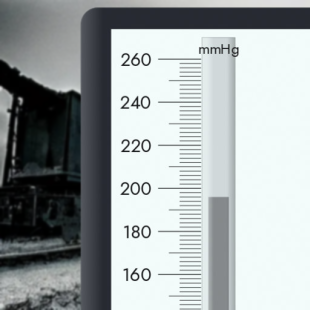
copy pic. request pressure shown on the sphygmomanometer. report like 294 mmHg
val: 196 mmHg
